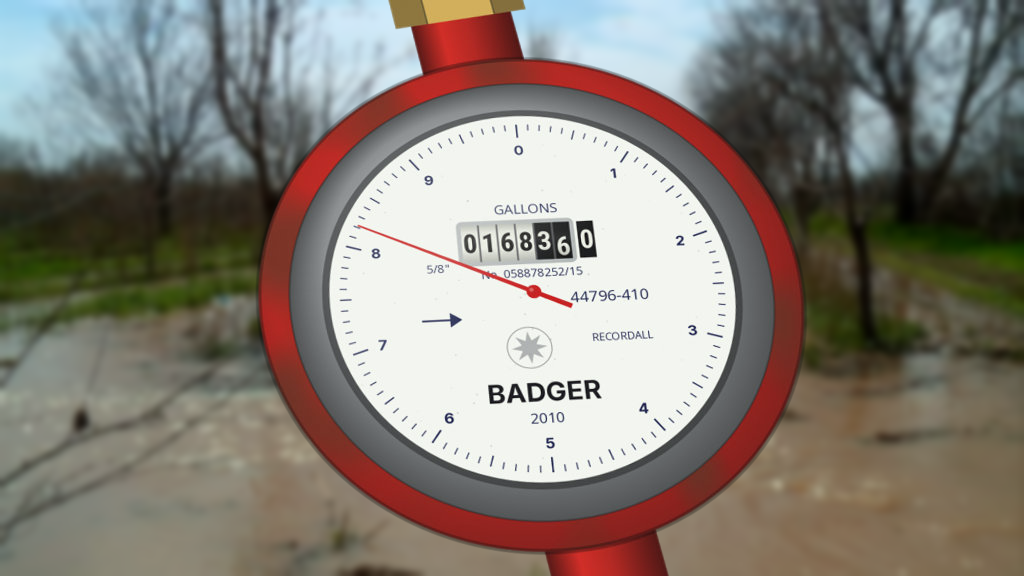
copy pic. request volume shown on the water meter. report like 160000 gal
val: 168358.2 gal
